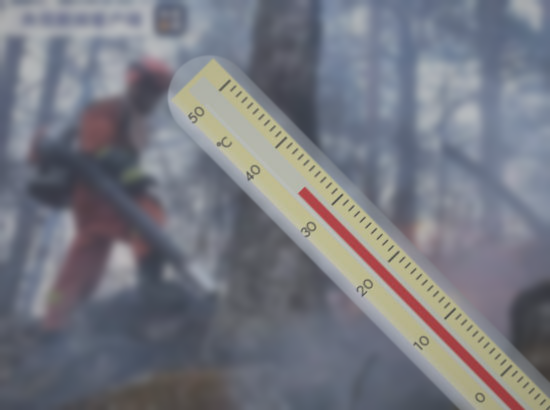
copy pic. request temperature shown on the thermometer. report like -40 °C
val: 34 °C
